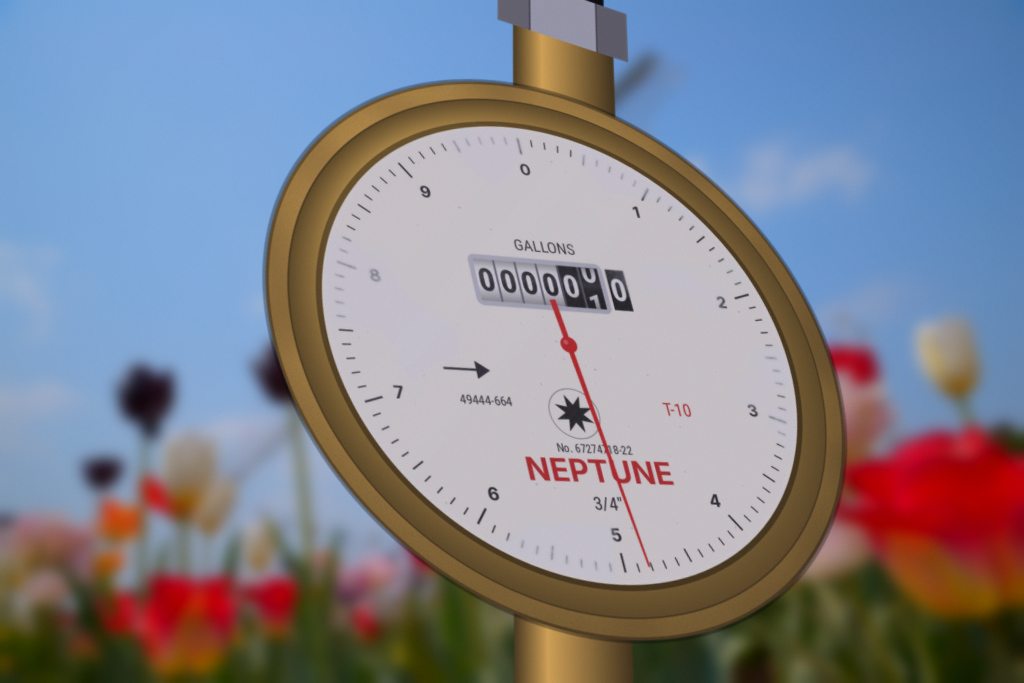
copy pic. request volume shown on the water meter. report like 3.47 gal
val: 4.8 gal
